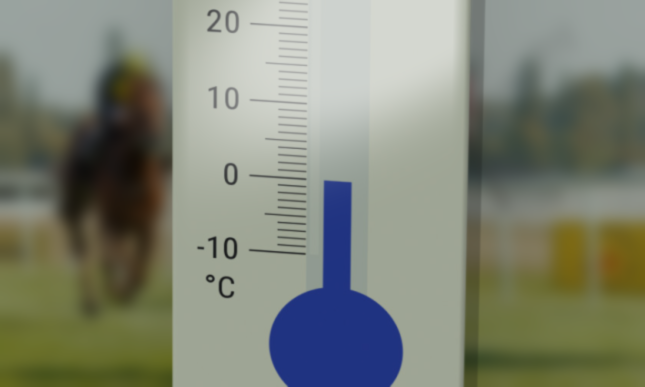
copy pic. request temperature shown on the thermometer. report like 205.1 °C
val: 0 °C
